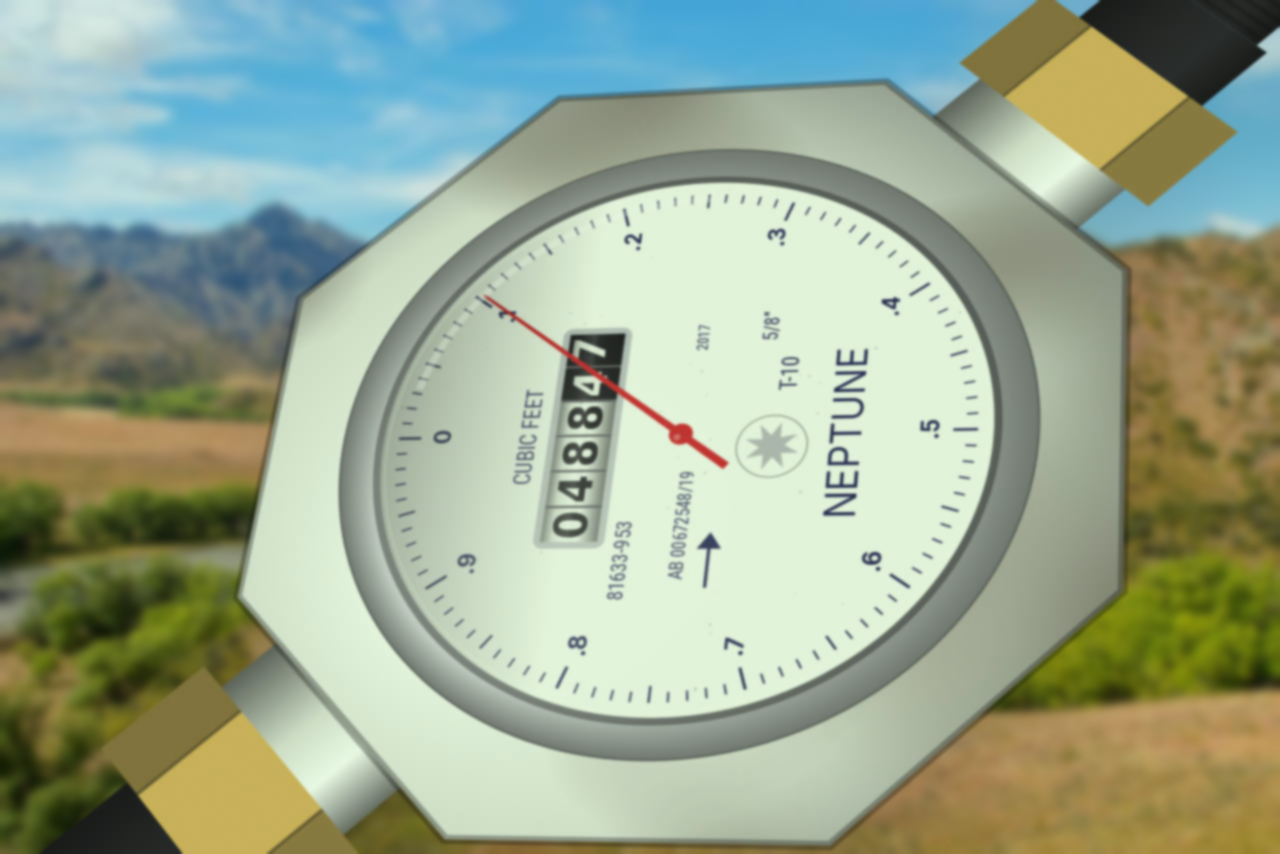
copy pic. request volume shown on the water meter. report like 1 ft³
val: 48847.10 ft³
